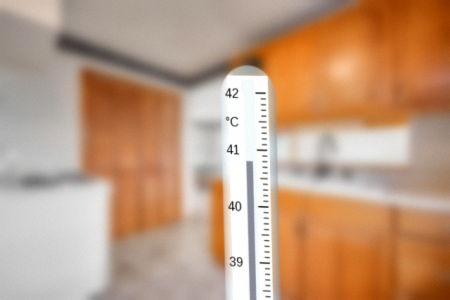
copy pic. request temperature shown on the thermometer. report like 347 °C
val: 40.8 °C
